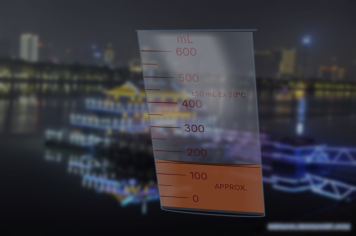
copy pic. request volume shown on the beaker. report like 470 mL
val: 150 mL
